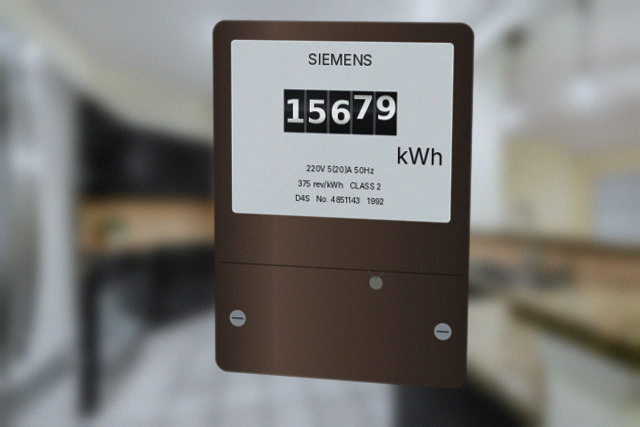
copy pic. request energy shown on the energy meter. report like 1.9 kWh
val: 15679 kWh
